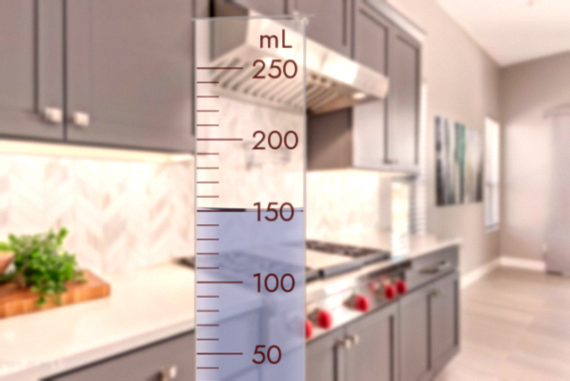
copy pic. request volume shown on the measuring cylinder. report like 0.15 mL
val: 150 mL
